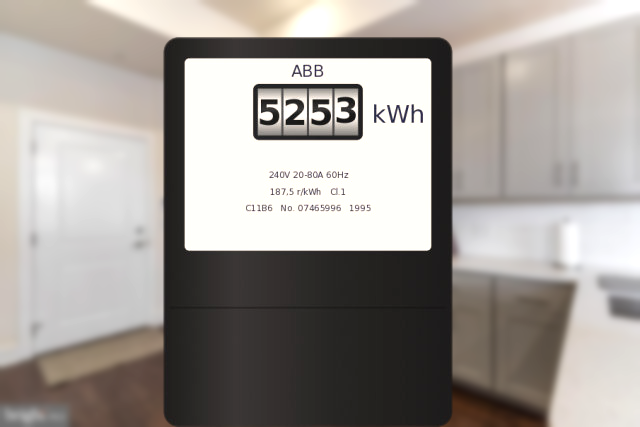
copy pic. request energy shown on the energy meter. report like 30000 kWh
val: 5253 kWh
